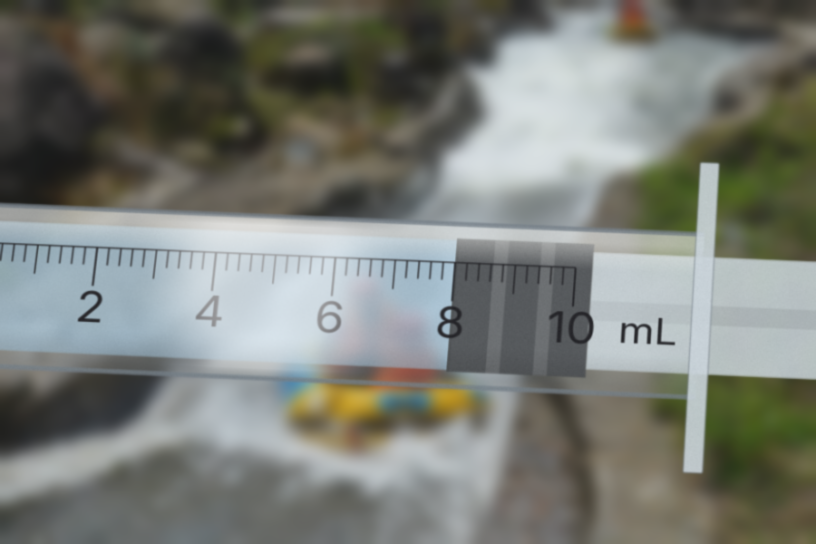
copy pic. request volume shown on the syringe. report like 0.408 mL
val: 8 mL
